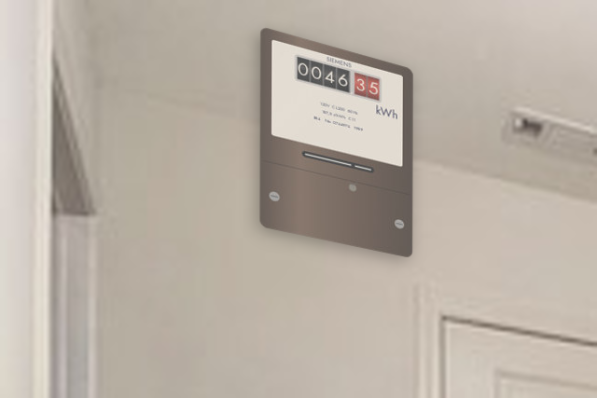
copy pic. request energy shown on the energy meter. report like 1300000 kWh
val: 46.35 kWh
